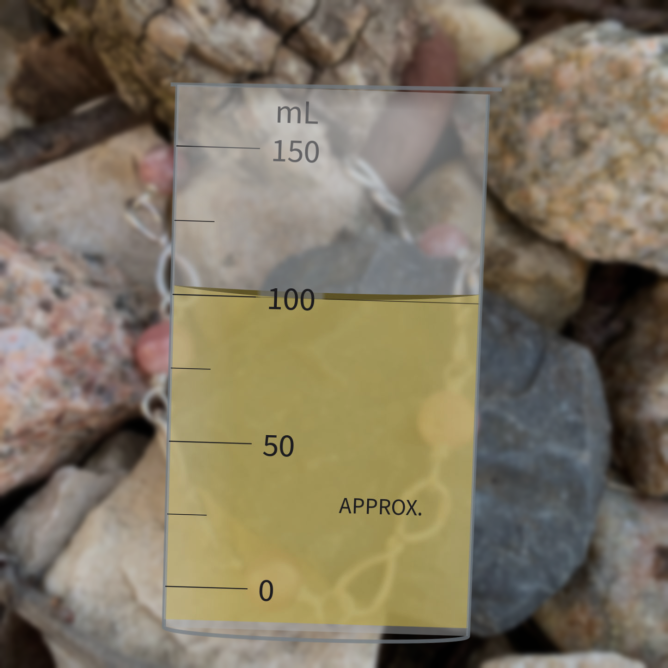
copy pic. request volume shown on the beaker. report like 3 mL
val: 100 mL
